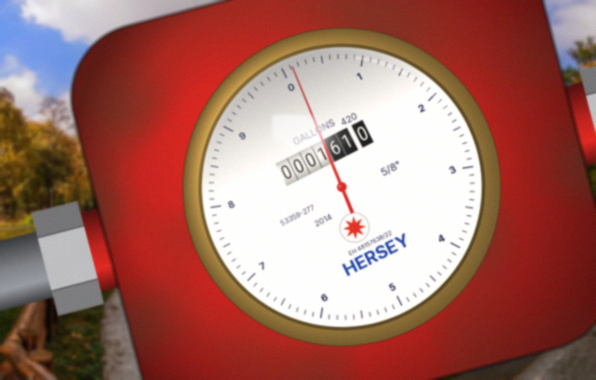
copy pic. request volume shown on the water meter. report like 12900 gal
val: 1610.1 gal
